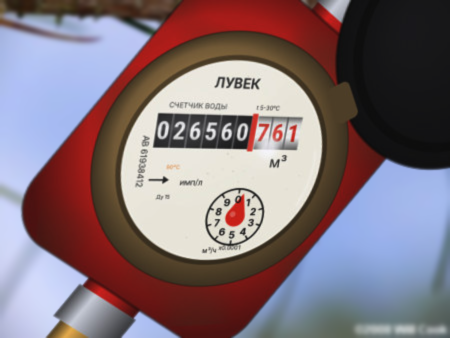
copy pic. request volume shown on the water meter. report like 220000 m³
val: 26560.7610 m³
